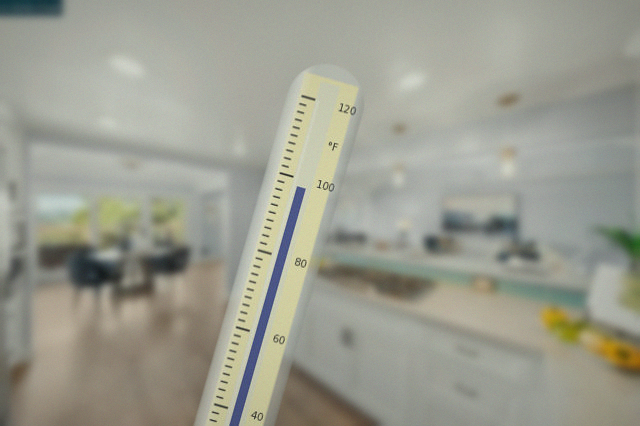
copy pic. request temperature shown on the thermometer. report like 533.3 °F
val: 98 °F
